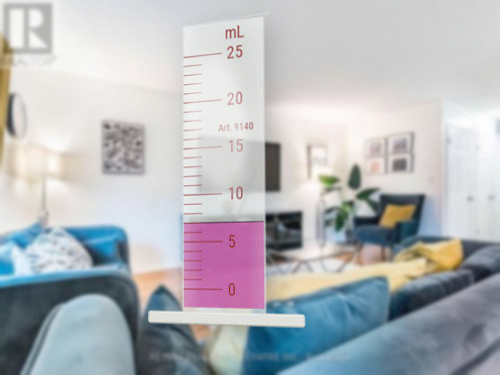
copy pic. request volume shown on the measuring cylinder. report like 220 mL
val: 7 mL
